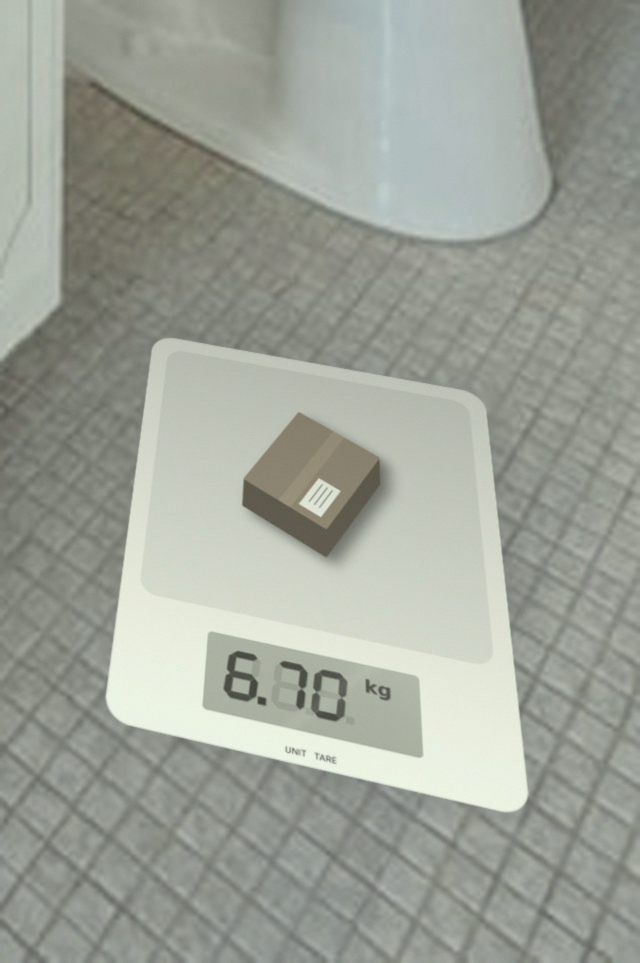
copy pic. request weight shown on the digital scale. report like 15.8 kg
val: 6.70 kg
